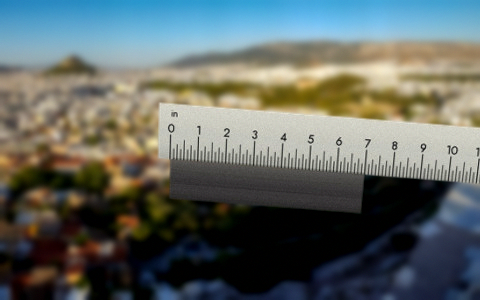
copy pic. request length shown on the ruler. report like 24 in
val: 7 in
